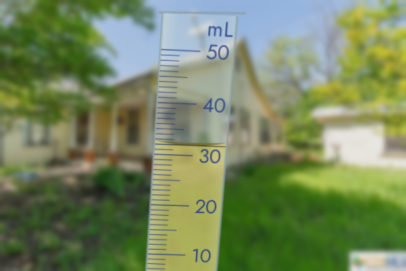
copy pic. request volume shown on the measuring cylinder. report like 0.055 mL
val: 32 mL
